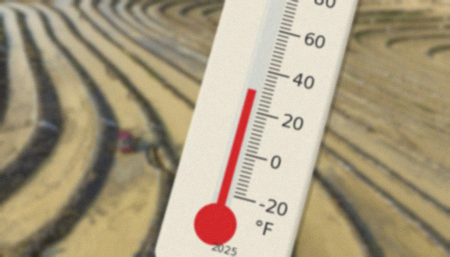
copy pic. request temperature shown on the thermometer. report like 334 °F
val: 30 °F
